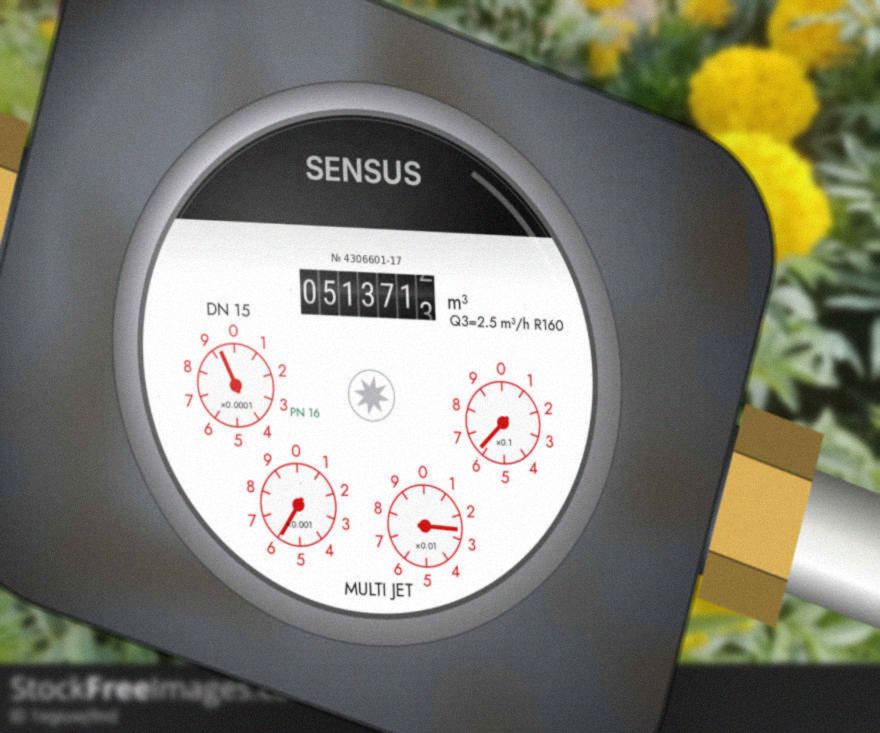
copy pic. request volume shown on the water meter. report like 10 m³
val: 513712.6259 m³
